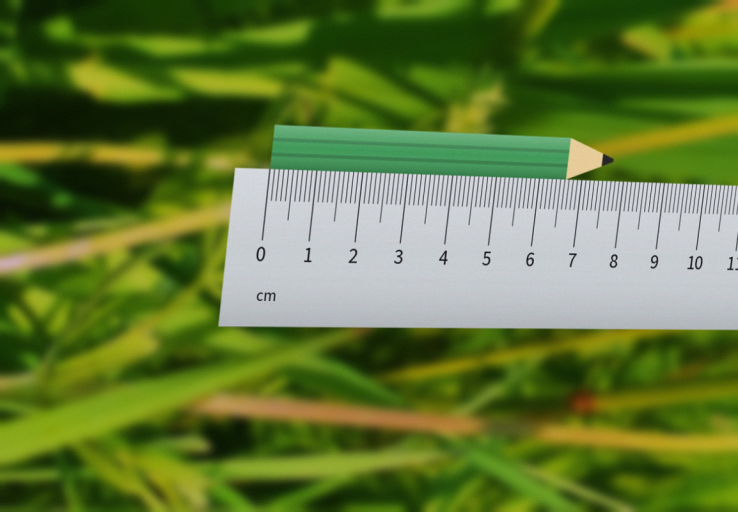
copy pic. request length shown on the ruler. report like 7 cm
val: 7.7 cm
